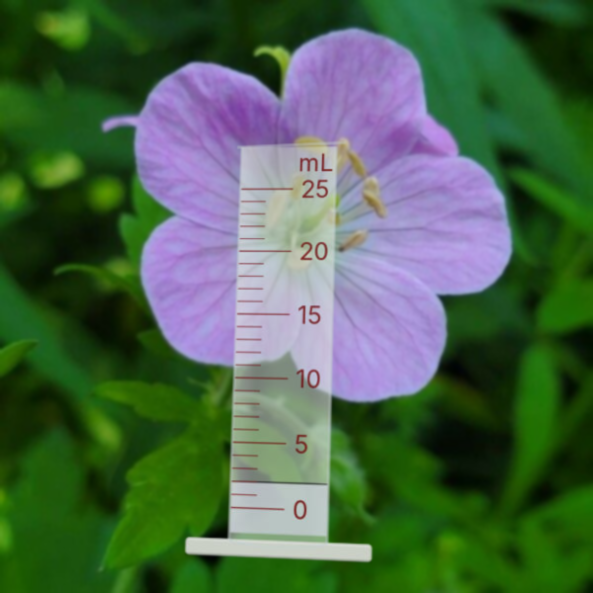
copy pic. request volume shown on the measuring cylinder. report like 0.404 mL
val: 2 mL
